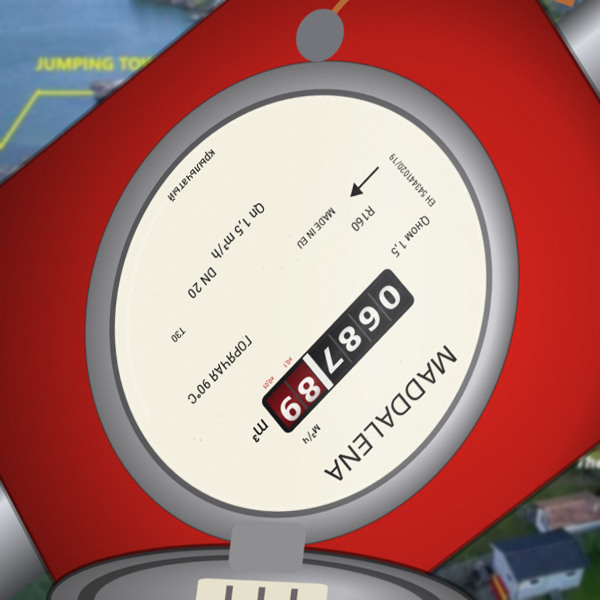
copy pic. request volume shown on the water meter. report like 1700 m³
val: 687.89 m³
